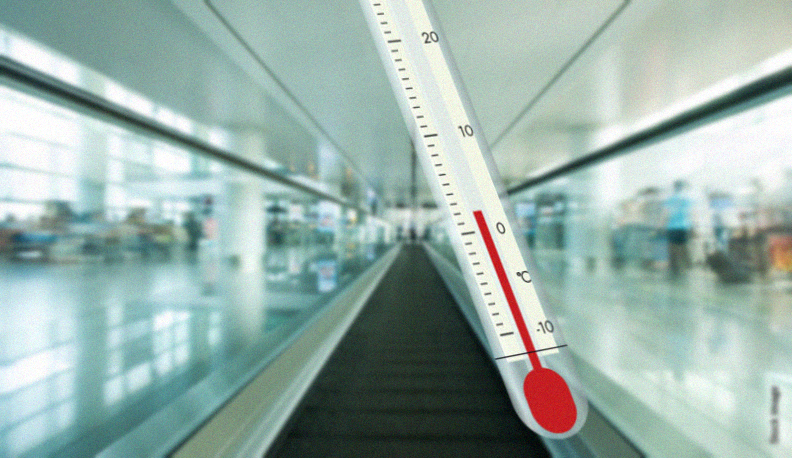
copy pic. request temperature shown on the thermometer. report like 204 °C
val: 2 °C
